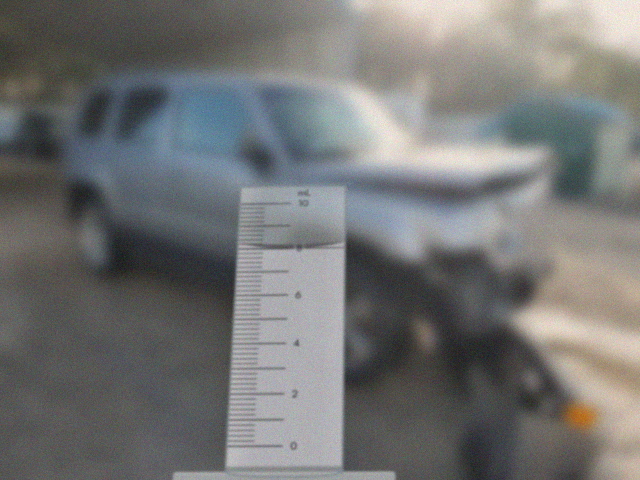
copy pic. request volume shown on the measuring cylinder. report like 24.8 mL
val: 8 mL
